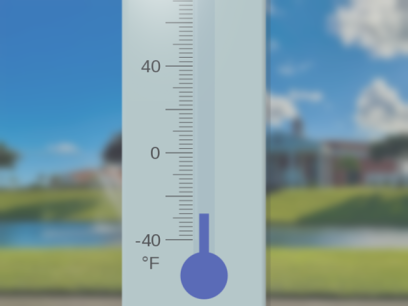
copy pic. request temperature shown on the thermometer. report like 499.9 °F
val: -28 °F
